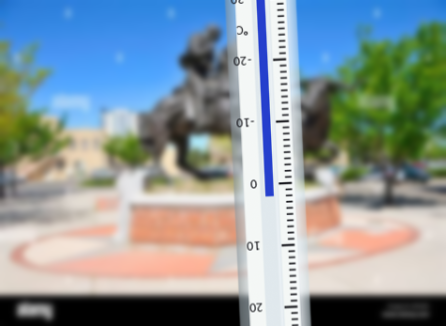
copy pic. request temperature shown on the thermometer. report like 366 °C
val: 2 °C
